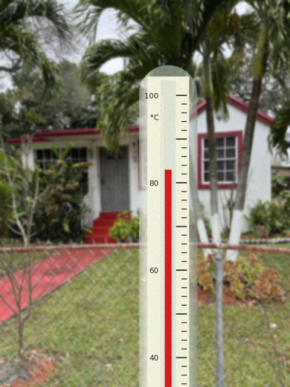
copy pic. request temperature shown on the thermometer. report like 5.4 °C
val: 83 °C
